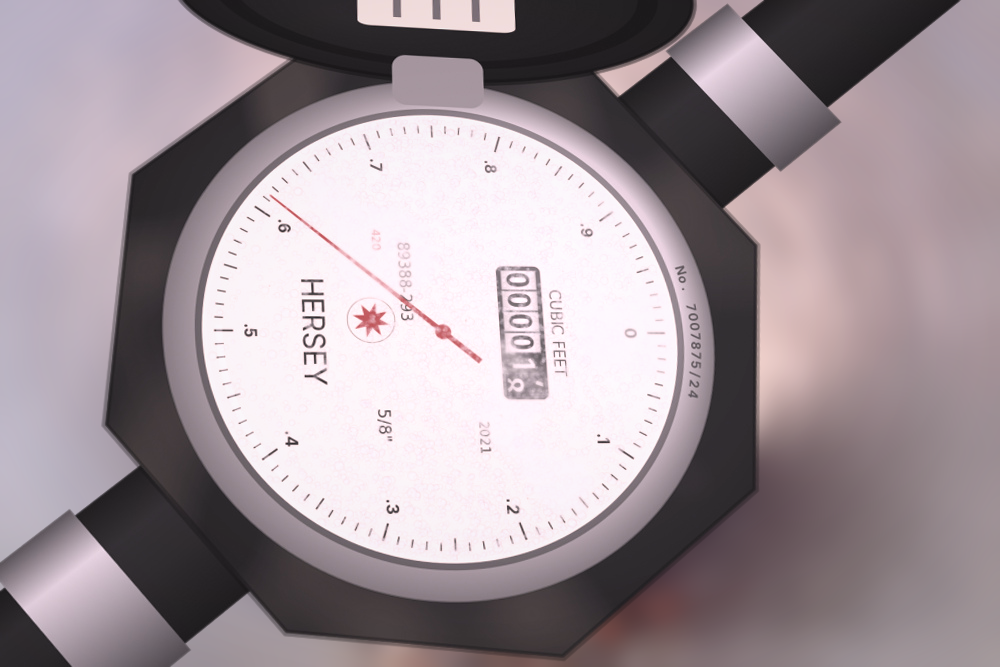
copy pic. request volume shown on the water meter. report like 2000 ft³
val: 17.61 ft³
